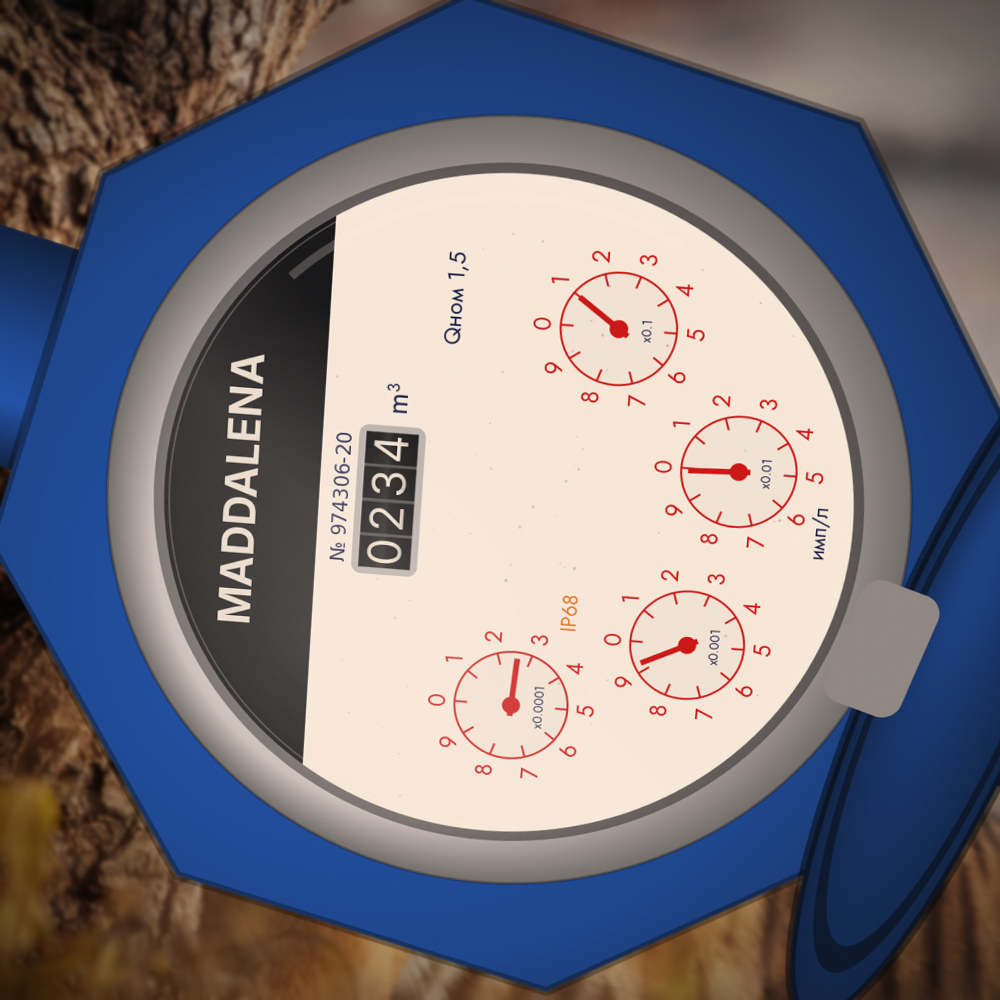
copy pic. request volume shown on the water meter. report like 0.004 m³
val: 234.0992 m³
